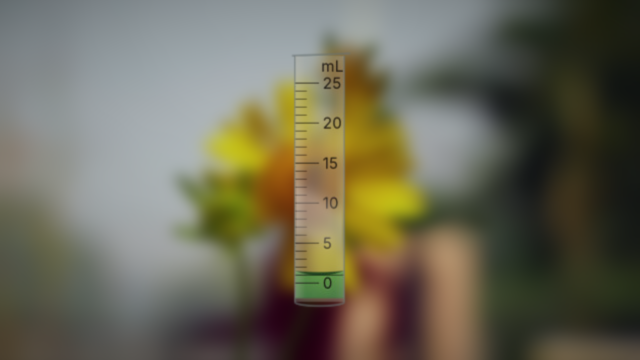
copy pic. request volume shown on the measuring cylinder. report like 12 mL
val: 1 mL
